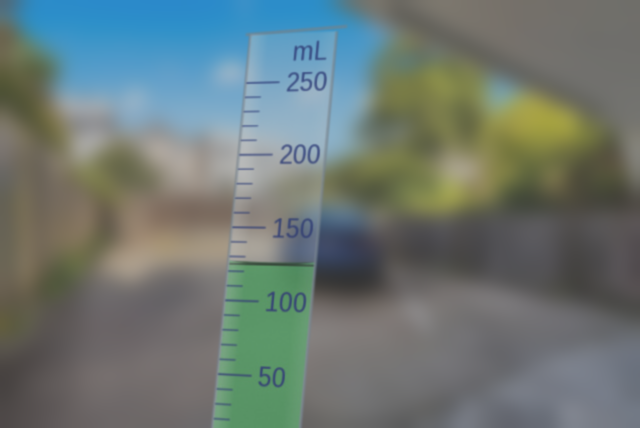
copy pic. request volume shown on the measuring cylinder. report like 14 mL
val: 125 mL
